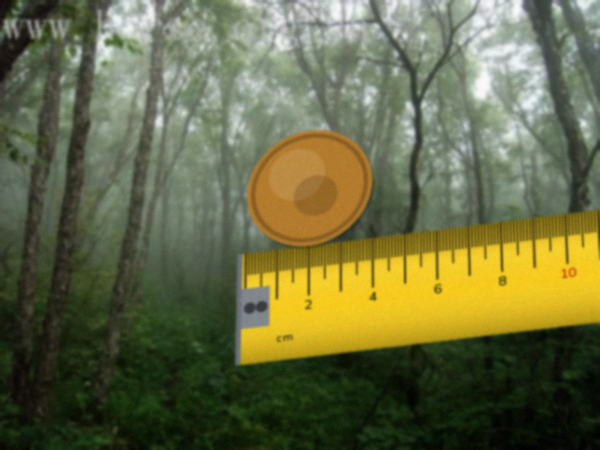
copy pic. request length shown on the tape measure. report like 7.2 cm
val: 4 cm
